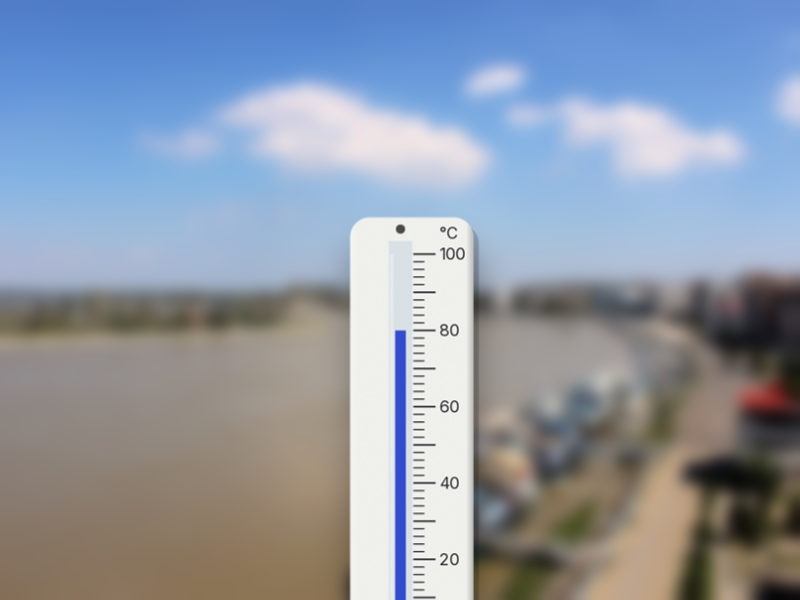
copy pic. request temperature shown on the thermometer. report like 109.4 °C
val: 80 °C
